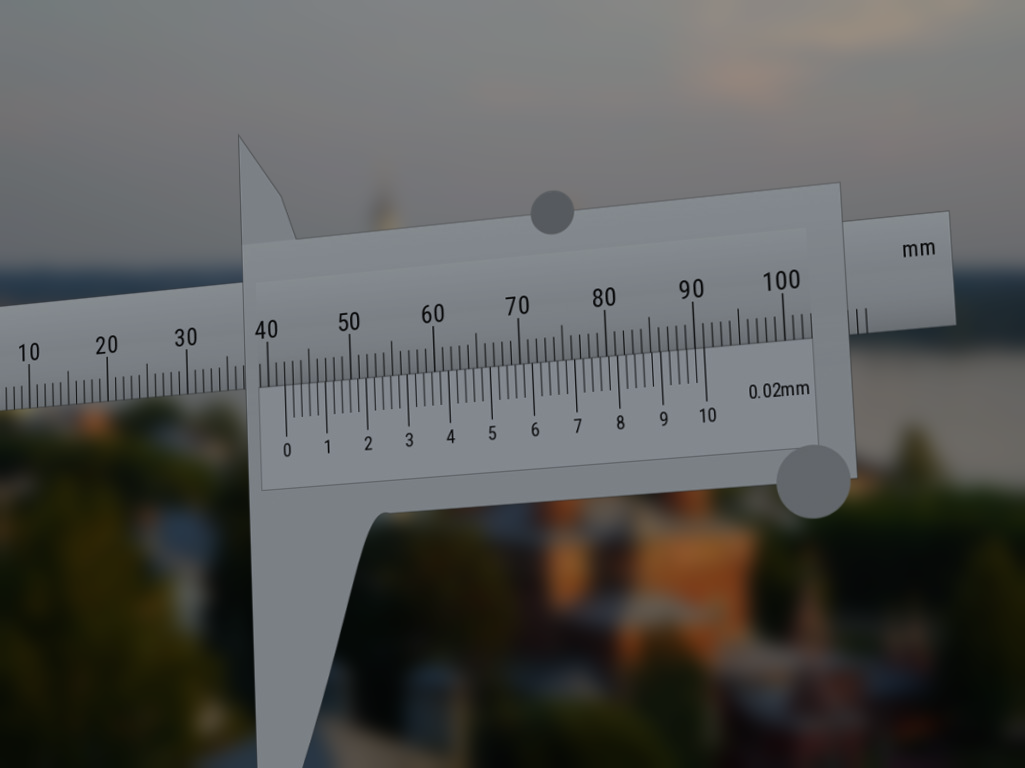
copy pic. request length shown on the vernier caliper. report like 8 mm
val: 42.0 mm
